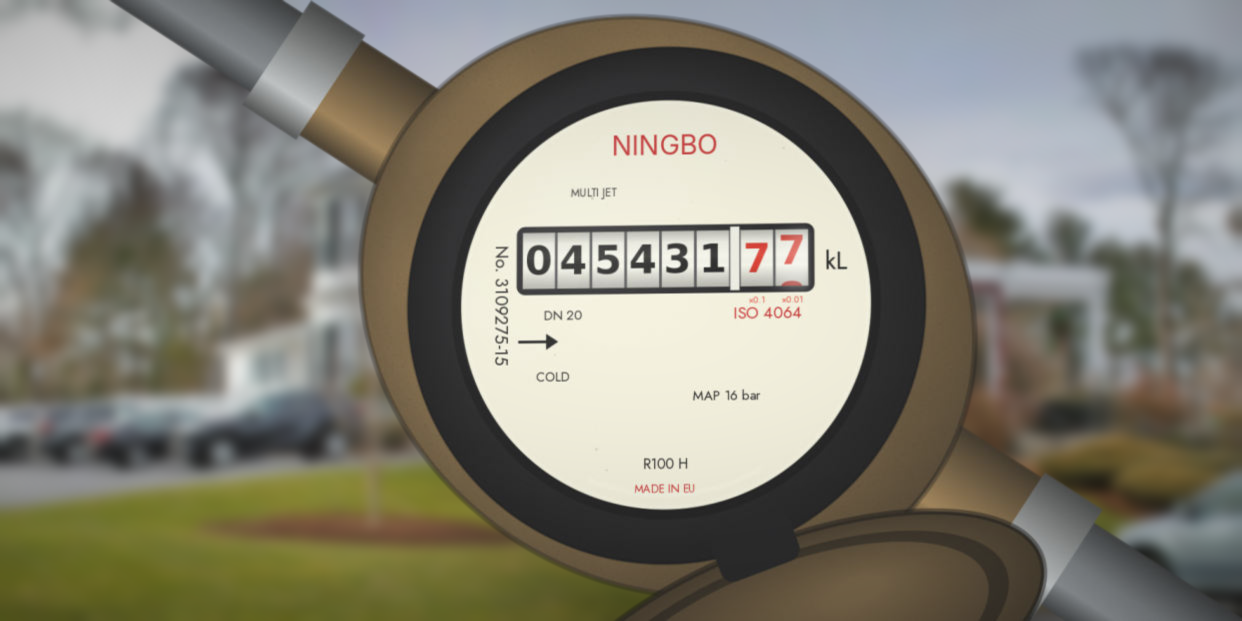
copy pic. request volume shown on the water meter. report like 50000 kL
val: 45431.77 kL
